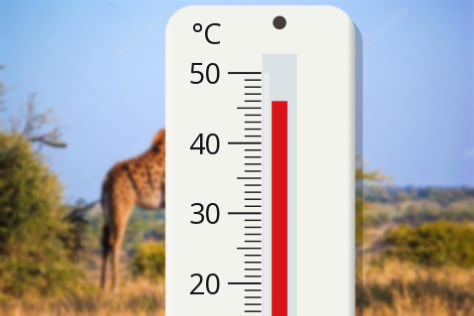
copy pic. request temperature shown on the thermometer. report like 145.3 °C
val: 46 °C
